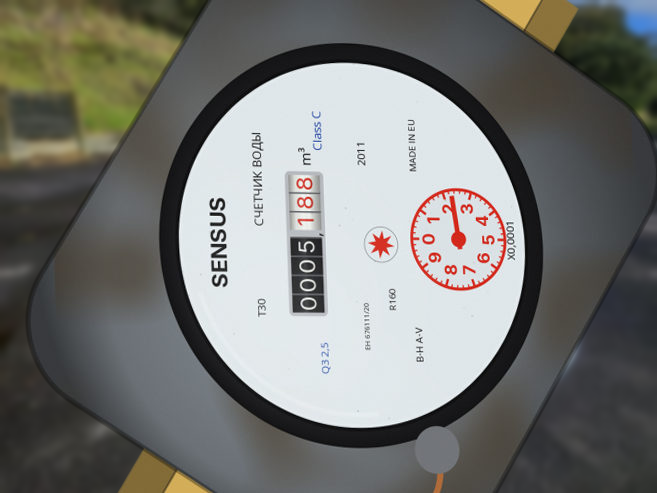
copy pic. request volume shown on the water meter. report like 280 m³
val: 5.1882 m³
